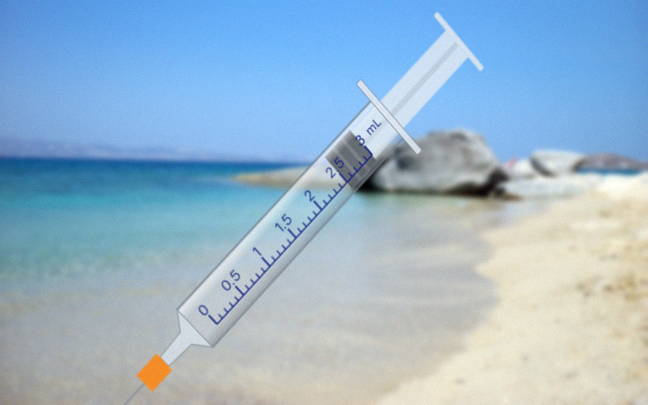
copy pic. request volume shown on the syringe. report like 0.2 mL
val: 2.5 mL
